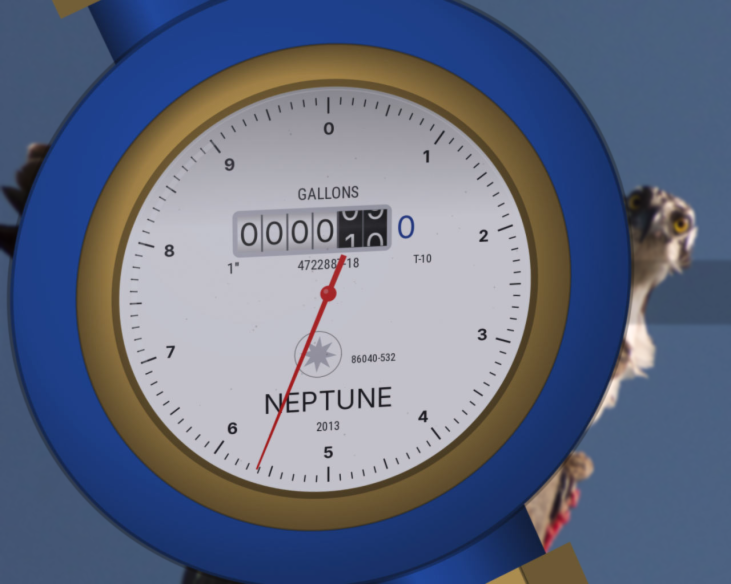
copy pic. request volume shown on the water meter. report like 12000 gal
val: 95.6 gal
